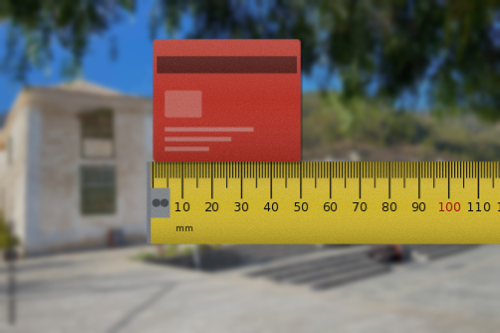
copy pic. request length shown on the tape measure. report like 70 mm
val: 50 mm
